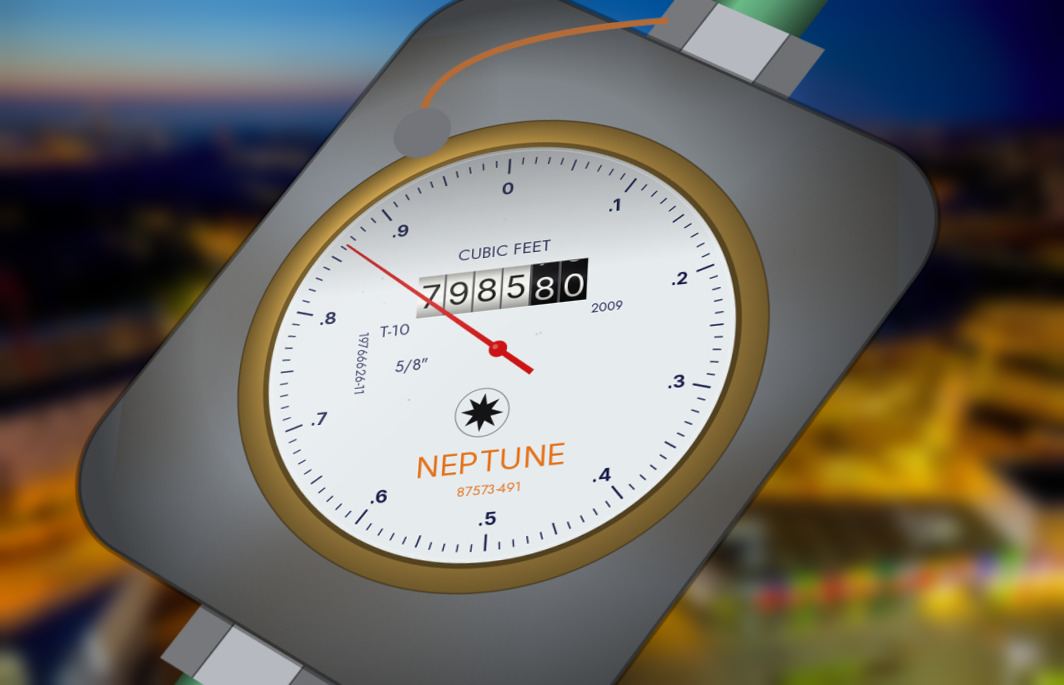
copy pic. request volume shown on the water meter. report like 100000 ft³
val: 798579.86 ft³
